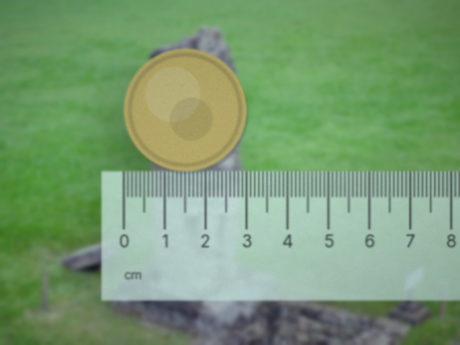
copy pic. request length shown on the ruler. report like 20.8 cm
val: 3 cm
